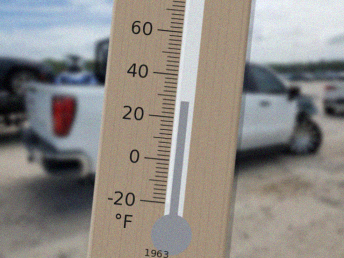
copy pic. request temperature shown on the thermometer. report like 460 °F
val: 28 °F
